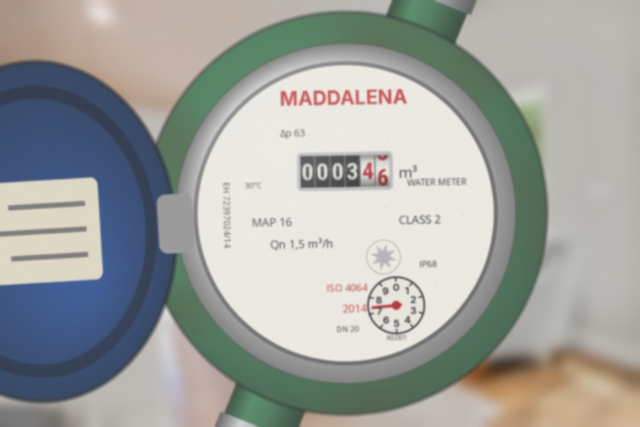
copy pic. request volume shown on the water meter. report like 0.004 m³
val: 3.457 m³
